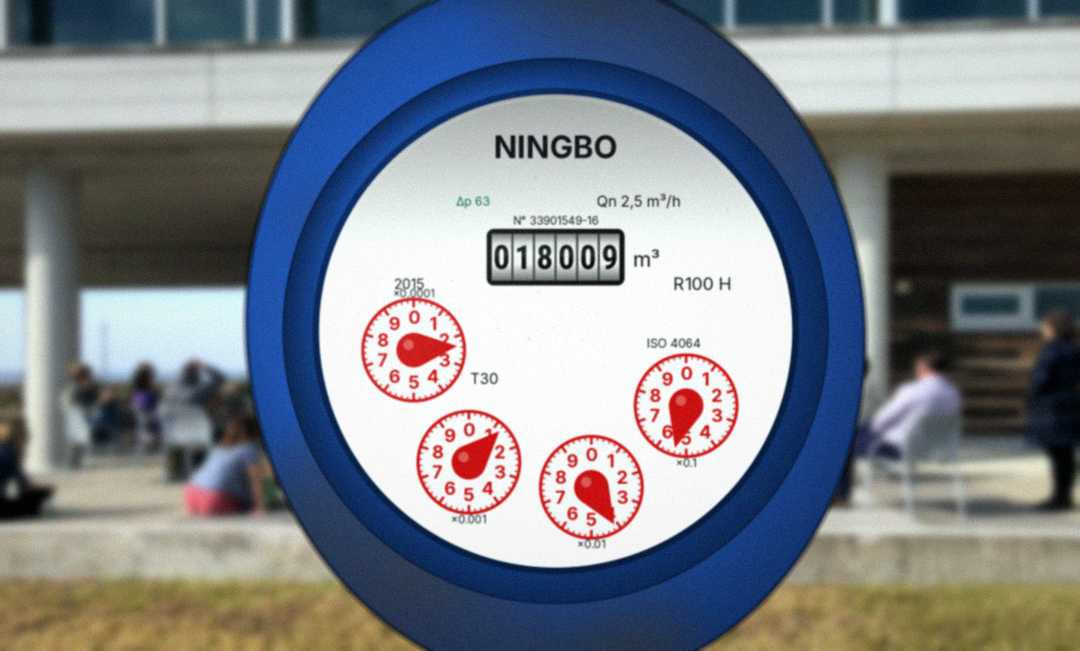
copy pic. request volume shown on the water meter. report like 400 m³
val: 18009.5412 m³
